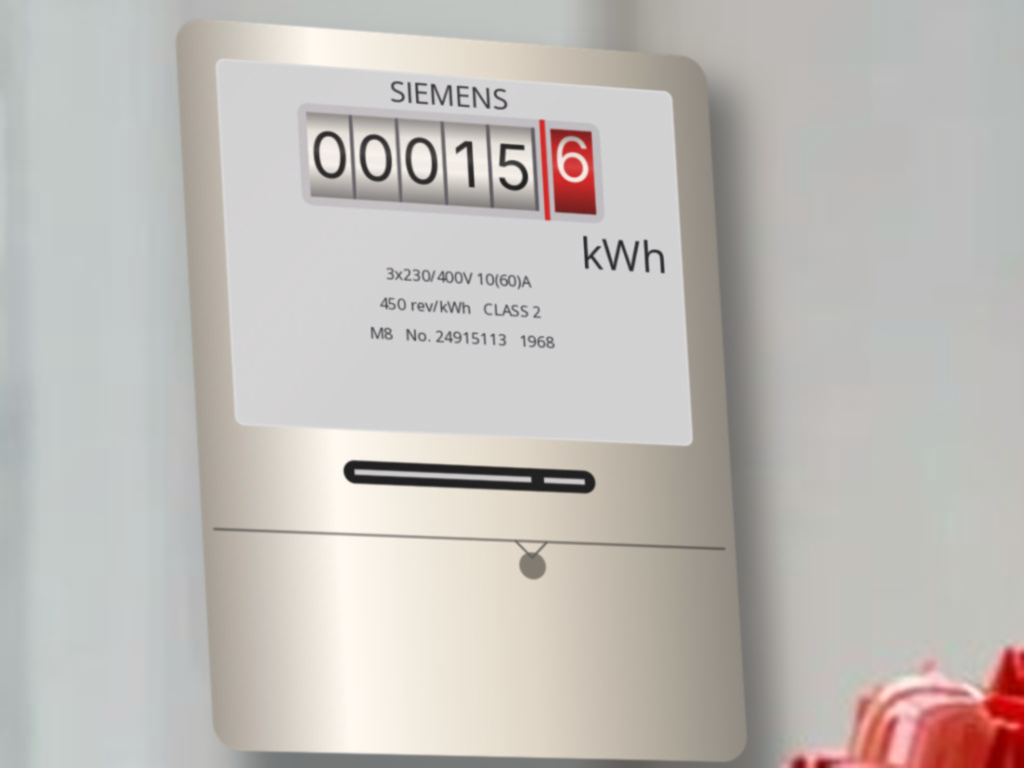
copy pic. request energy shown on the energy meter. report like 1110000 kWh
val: 15.6 kWh
